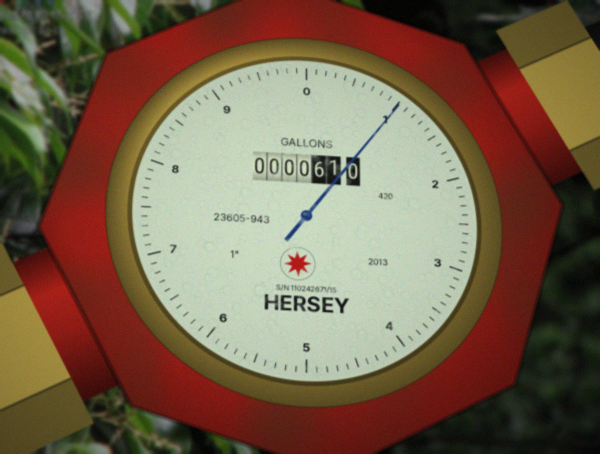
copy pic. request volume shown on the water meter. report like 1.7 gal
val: 611.0 gal
